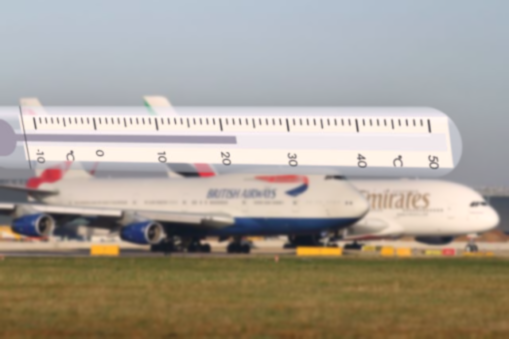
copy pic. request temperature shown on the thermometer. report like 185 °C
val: 22 °C
